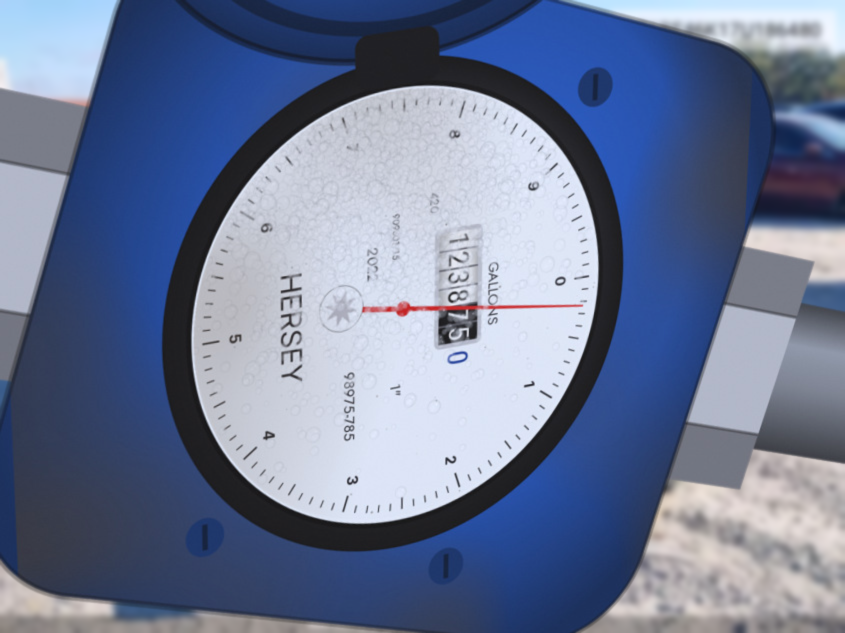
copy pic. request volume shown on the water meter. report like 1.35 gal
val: 1238750.2 gal
